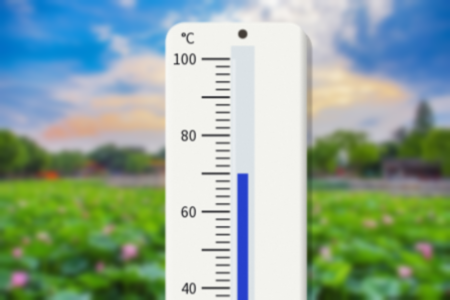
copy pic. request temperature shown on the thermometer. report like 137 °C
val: 70 °C
